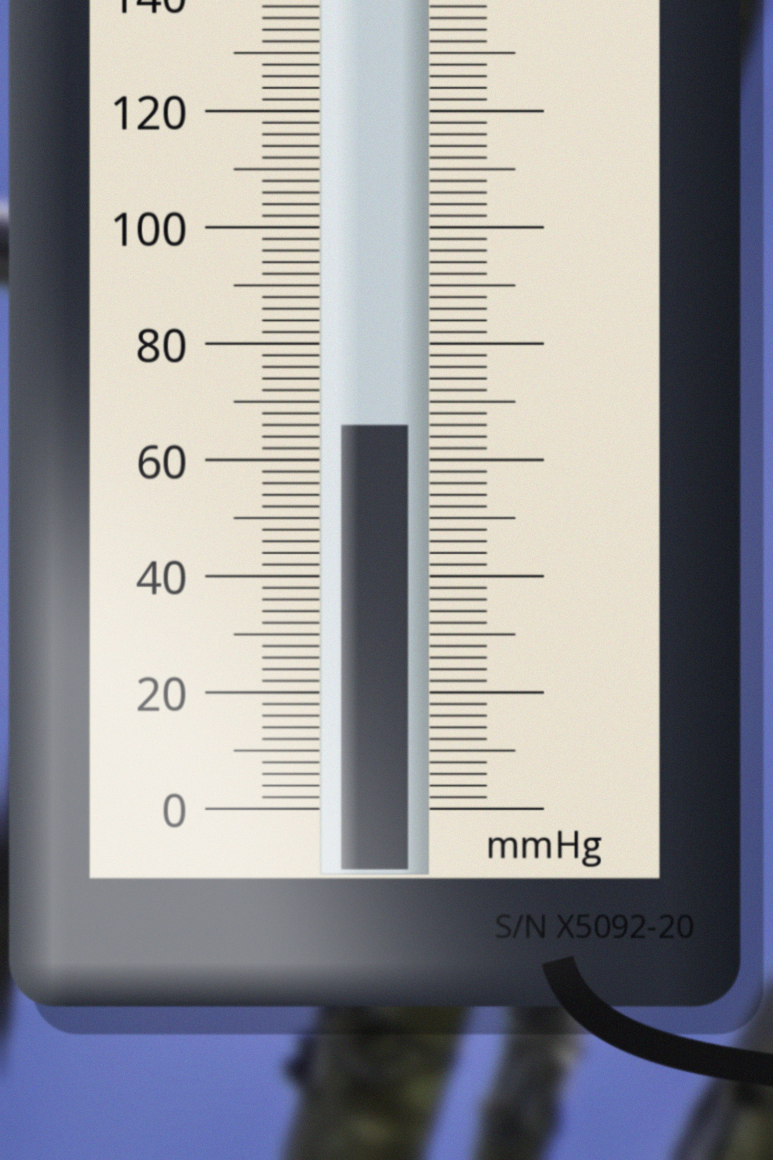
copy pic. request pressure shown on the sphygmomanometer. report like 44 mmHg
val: 66 mmHg
